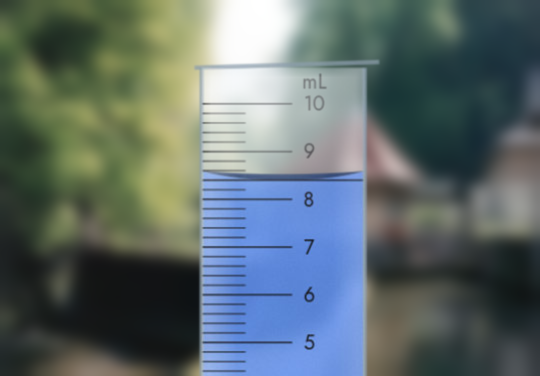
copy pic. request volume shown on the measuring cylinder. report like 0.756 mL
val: 8.4 mL
